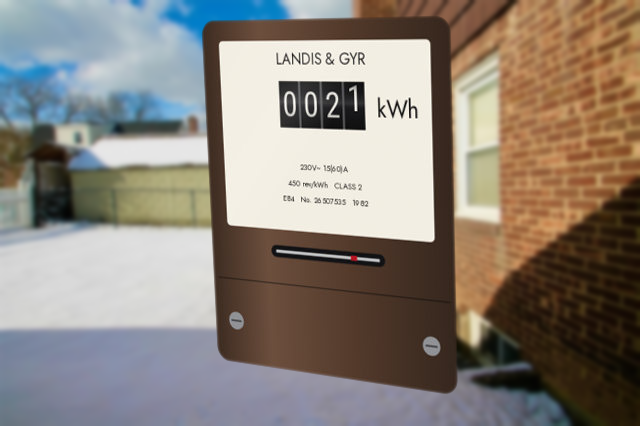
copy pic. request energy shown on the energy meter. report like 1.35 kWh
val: 21 kWh
